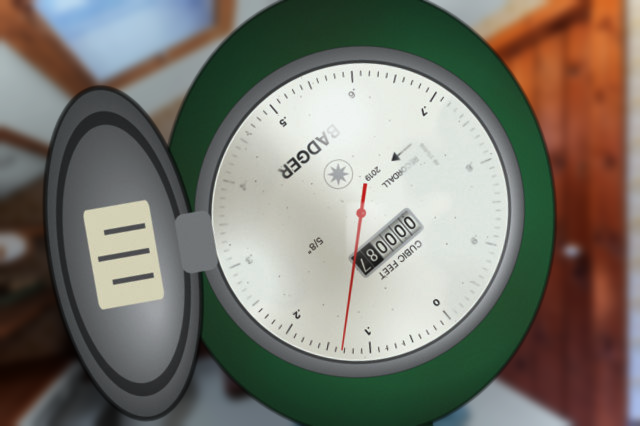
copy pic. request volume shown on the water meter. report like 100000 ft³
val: 87.13 ft³
